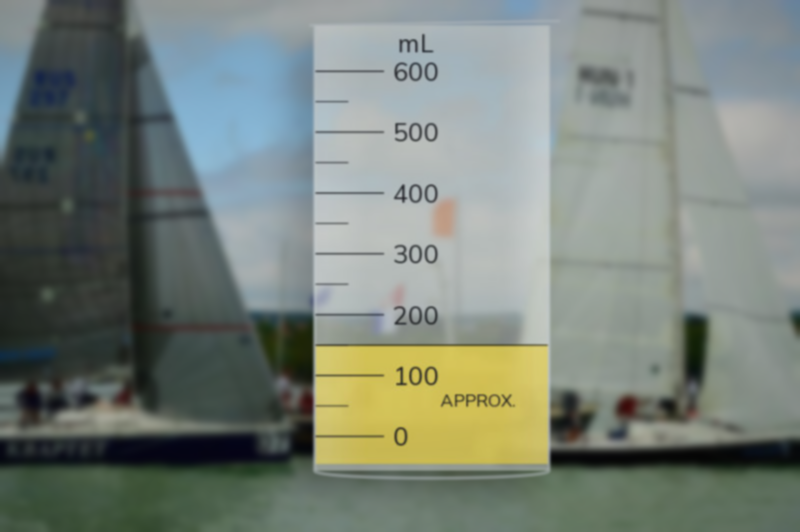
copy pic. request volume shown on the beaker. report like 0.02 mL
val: 150 mL
